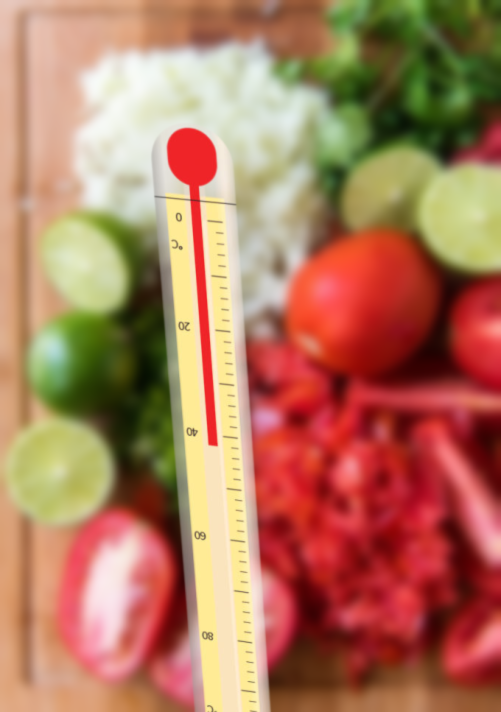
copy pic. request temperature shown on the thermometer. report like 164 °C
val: 42 °C
